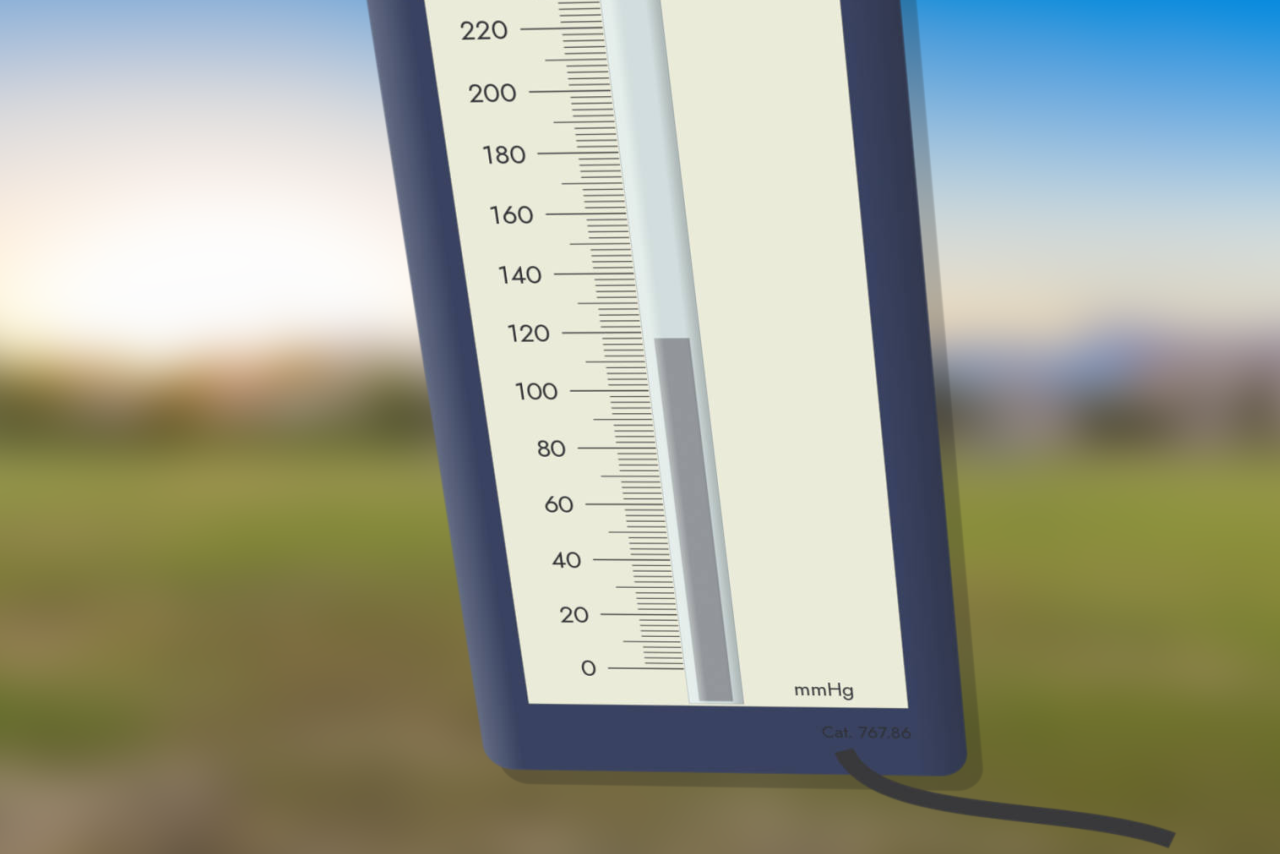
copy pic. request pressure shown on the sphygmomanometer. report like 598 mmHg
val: 118 mmHg
